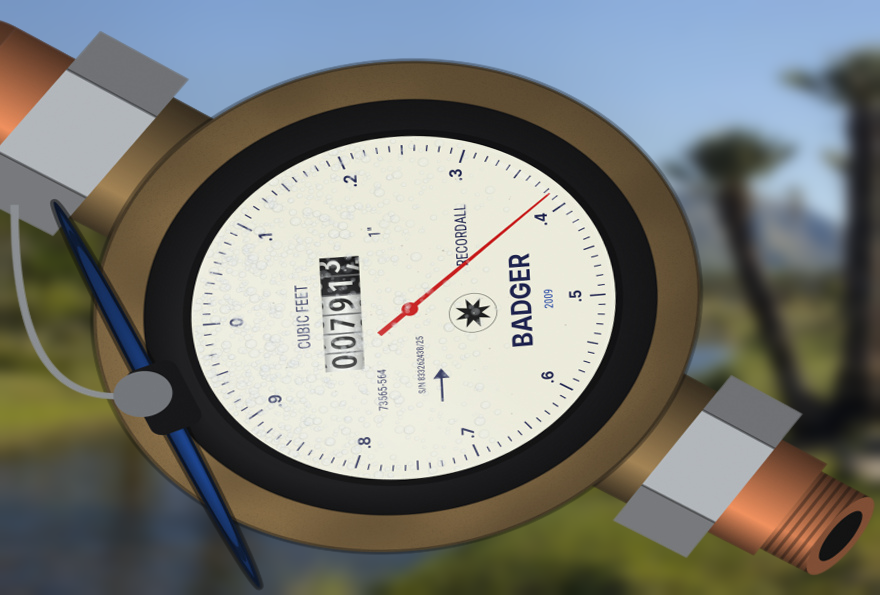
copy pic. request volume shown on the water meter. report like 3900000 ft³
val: 7913.38 ft³
